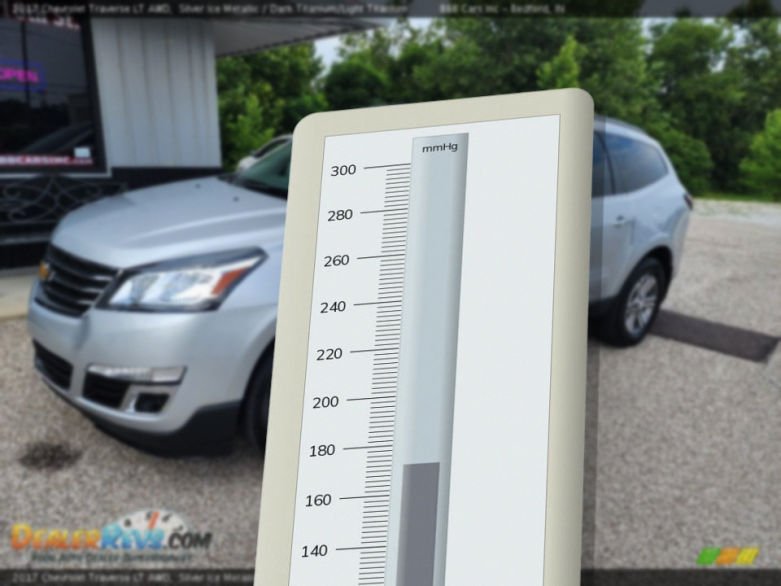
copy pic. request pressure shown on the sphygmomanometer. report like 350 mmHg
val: 172 mmHg
